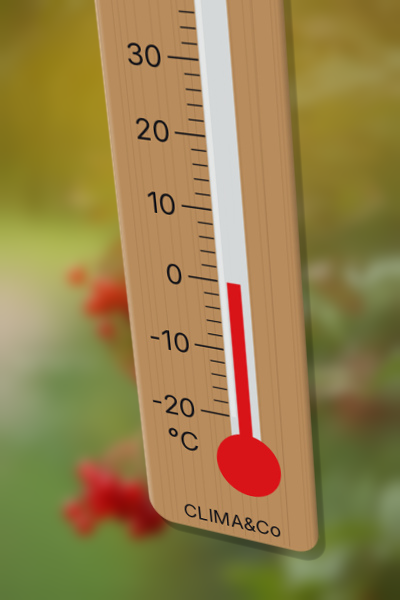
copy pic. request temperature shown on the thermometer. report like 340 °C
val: 0 °C
